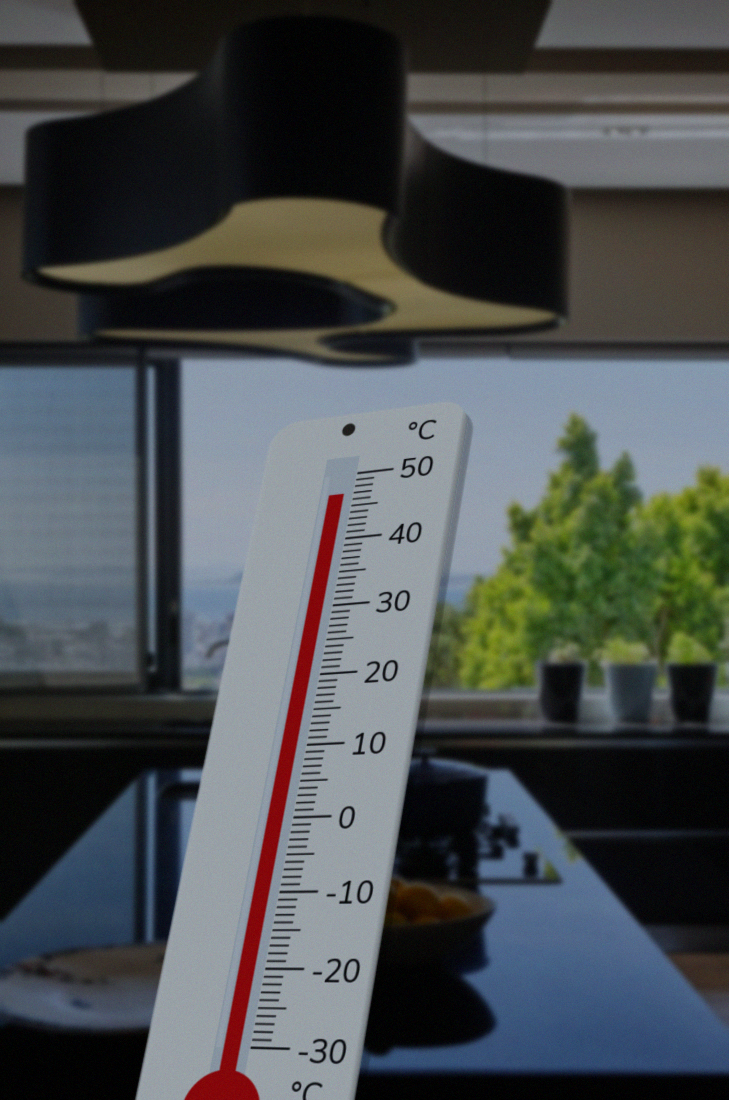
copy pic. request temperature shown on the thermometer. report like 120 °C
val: 47 °C
